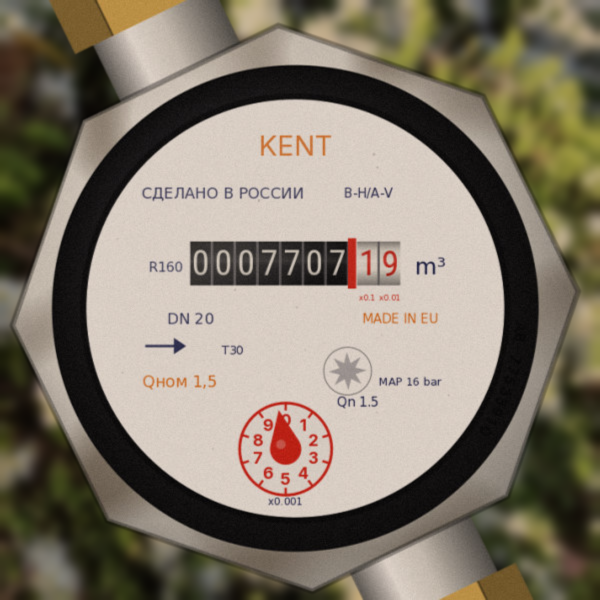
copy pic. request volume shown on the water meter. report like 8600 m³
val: 7707.189 m³
